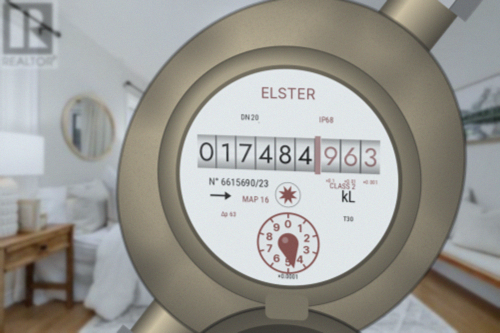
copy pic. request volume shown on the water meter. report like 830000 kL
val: 17484.9634 kL
